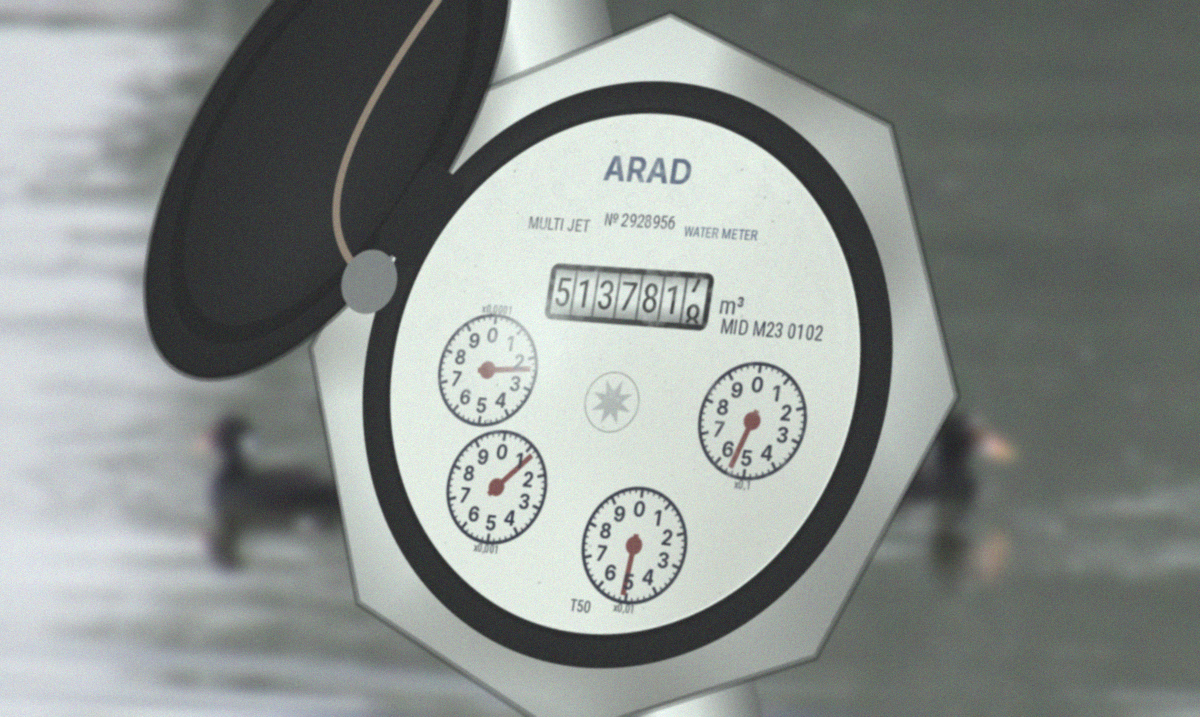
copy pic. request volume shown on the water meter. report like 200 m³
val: 5137817.5512 m³
